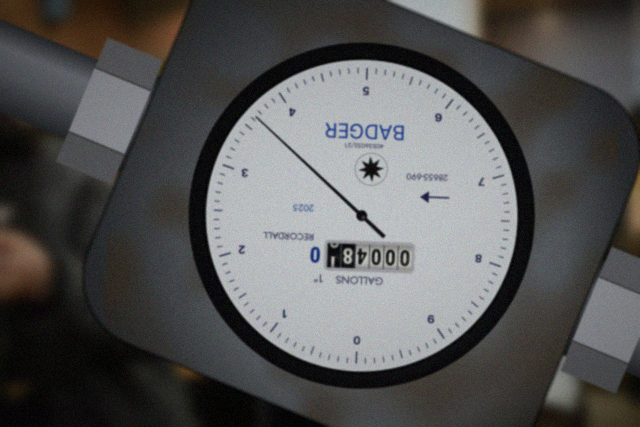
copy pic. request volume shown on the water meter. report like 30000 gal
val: 4813.6 gal
